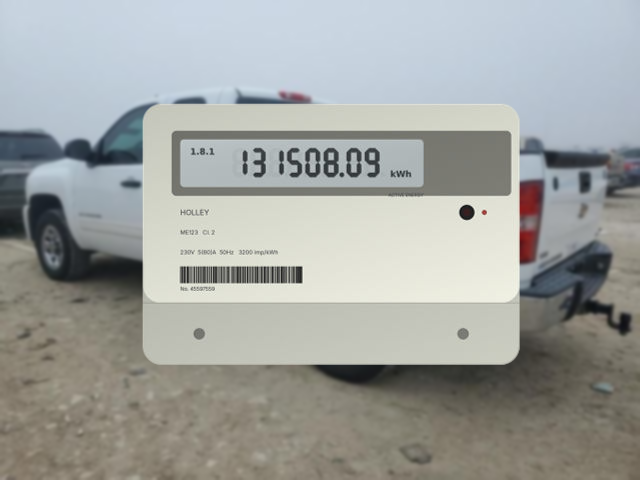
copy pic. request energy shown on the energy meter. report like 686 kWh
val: 131508.09 kWh
